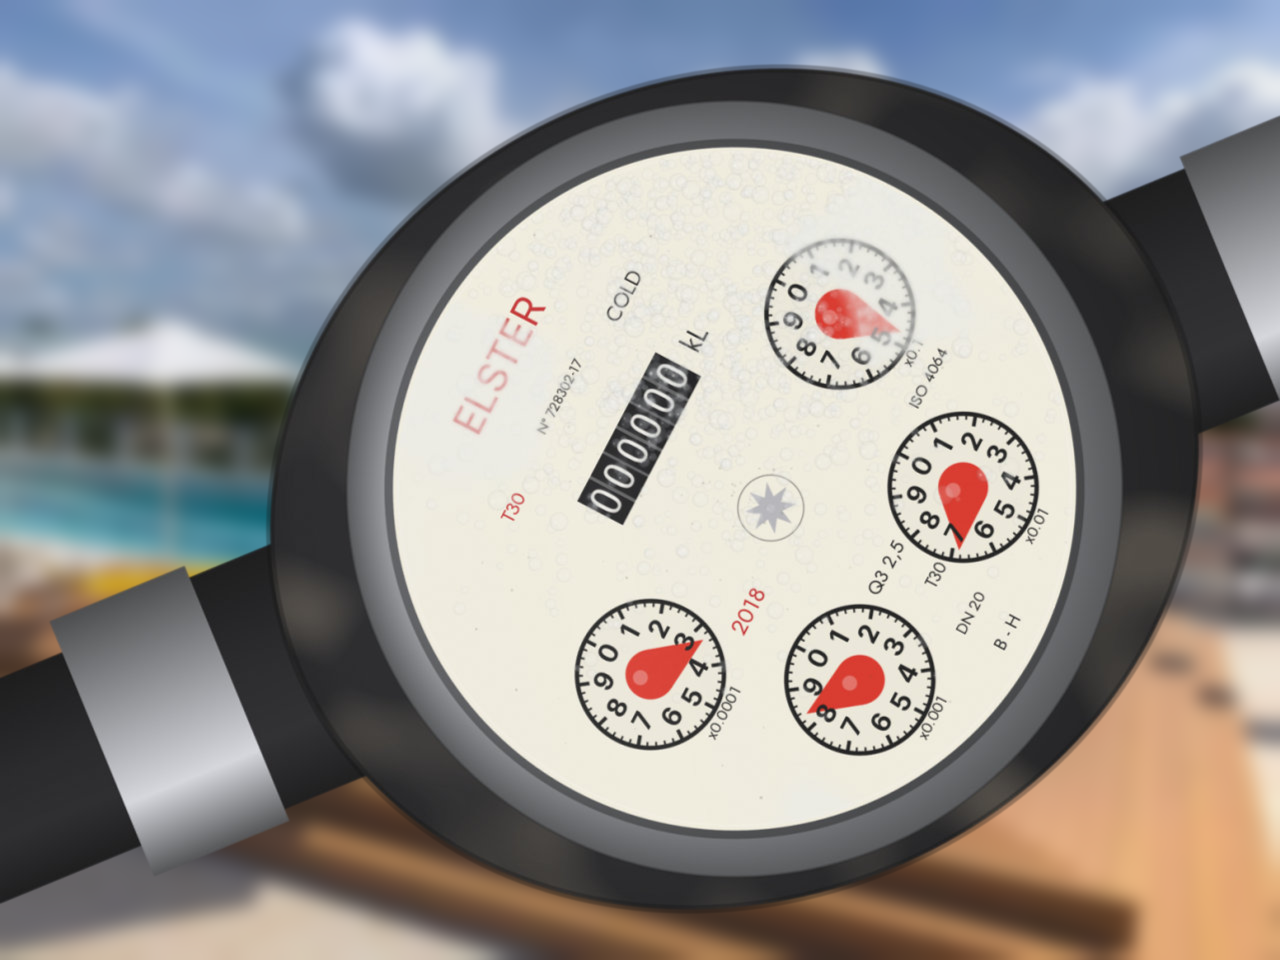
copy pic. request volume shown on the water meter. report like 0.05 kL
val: 0.4683 kL
